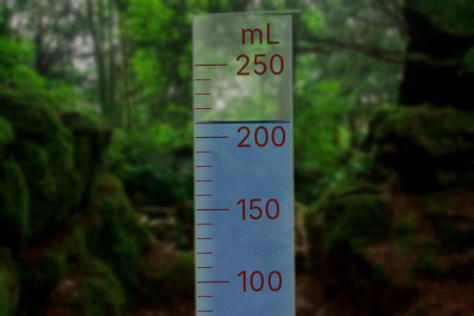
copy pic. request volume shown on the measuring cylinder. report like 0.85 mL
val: 210 mL
